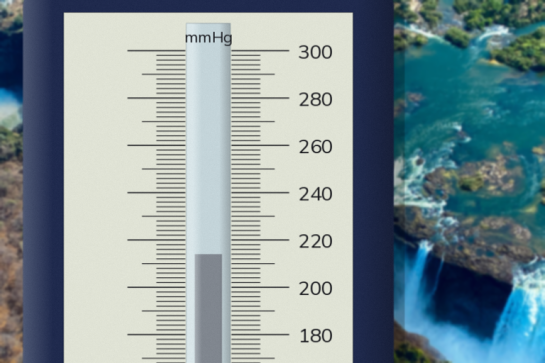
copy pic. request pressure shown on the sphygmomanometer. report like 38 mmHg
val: 214 mmHg
